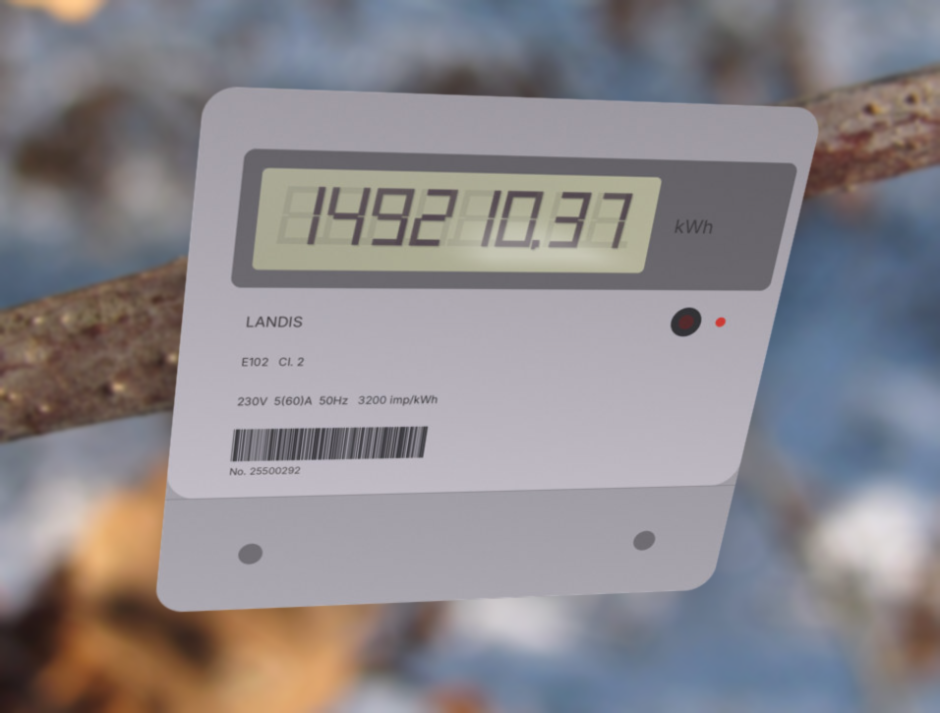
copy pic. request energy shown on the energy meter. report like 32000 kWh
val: 149210.37 kWh
